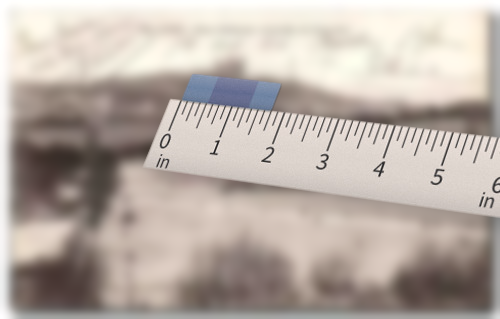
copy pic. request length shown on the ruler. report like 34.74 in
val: 1.75 in
